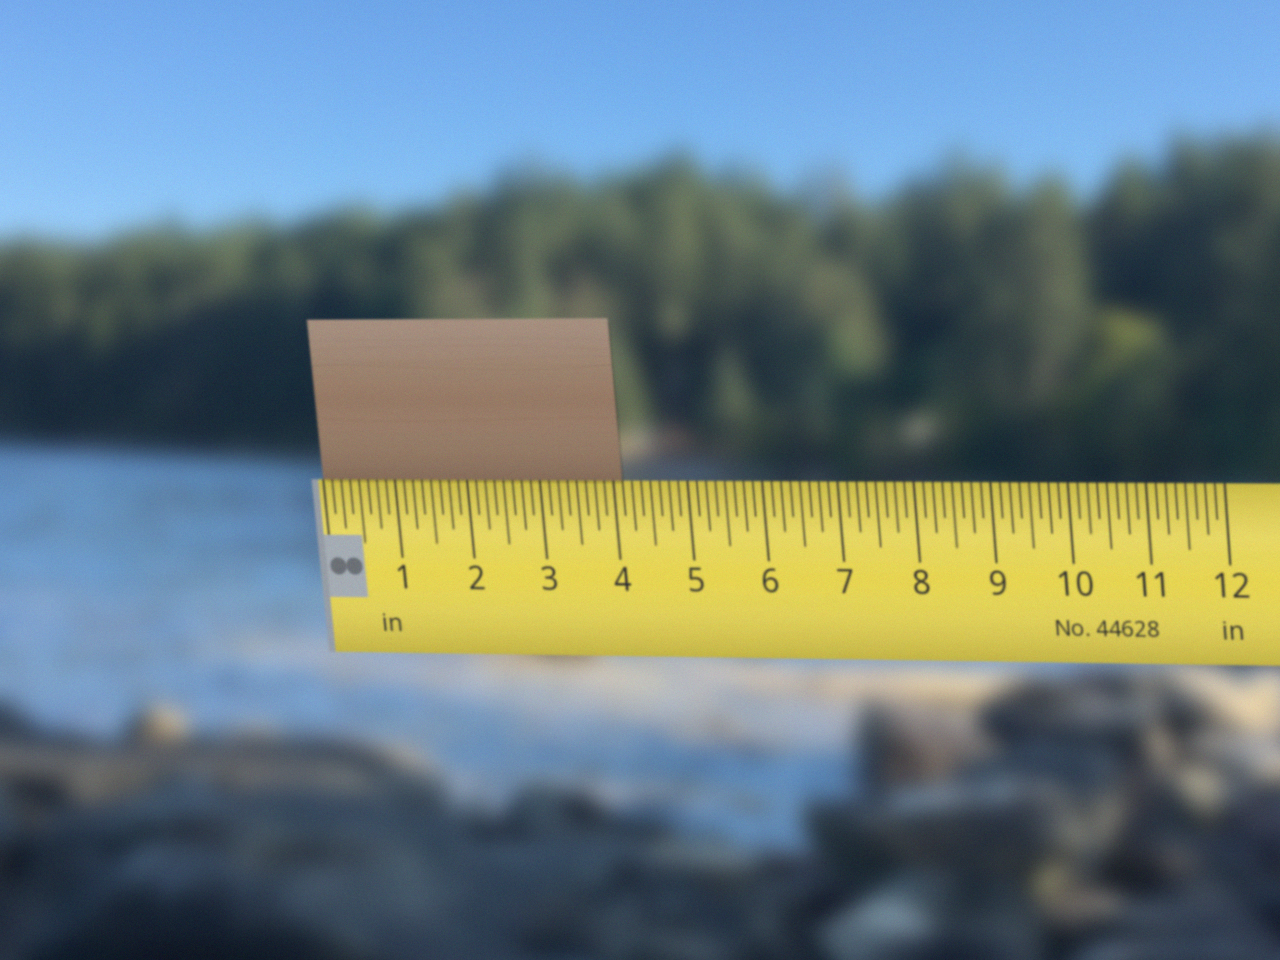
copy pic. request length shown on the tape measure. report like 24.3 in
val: 4.125 in
